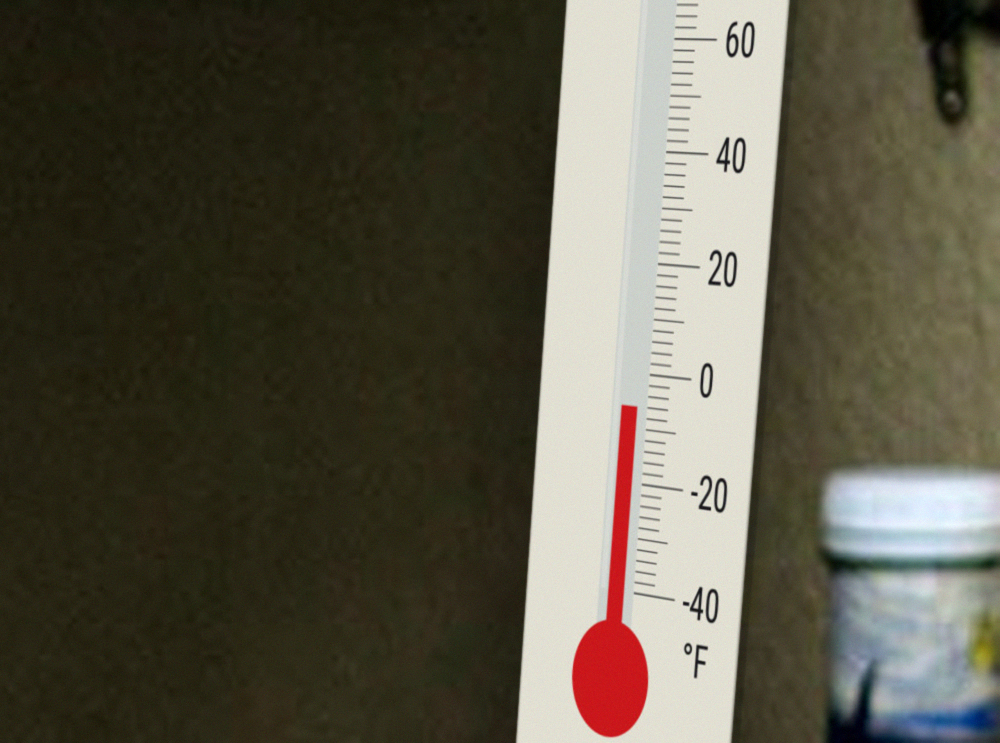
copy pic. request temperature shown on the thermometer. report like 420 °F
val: -6 °F
